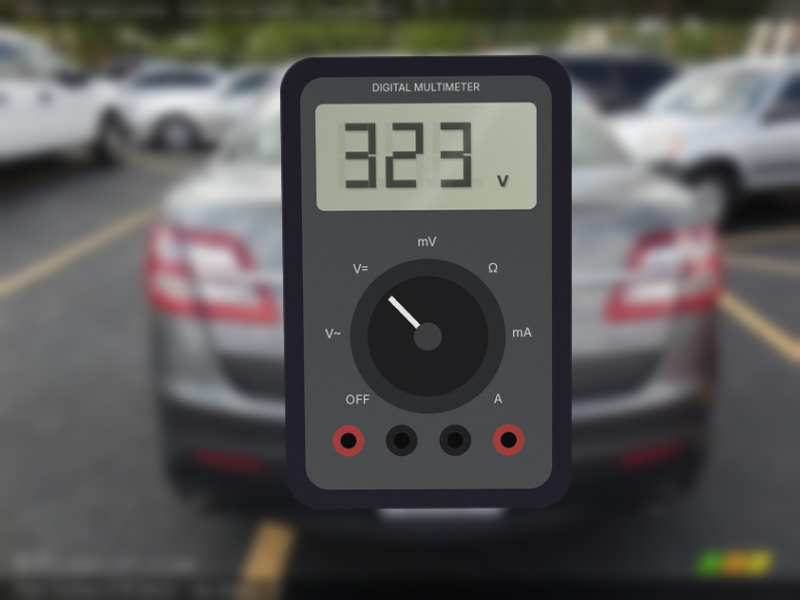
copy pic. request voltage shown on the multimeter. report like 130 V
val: 323 V
